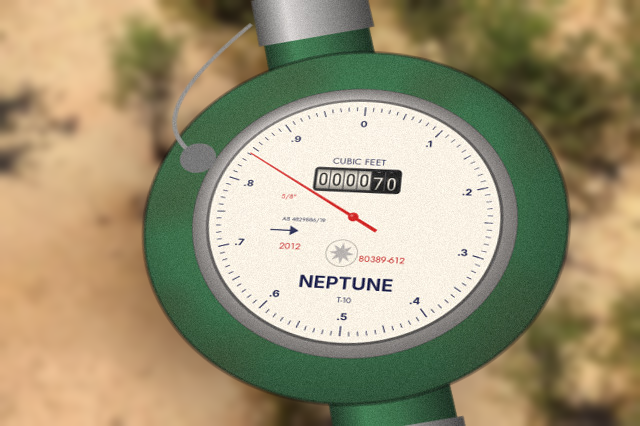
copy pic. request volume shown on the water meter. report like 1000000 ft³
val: 69.84 ft³
